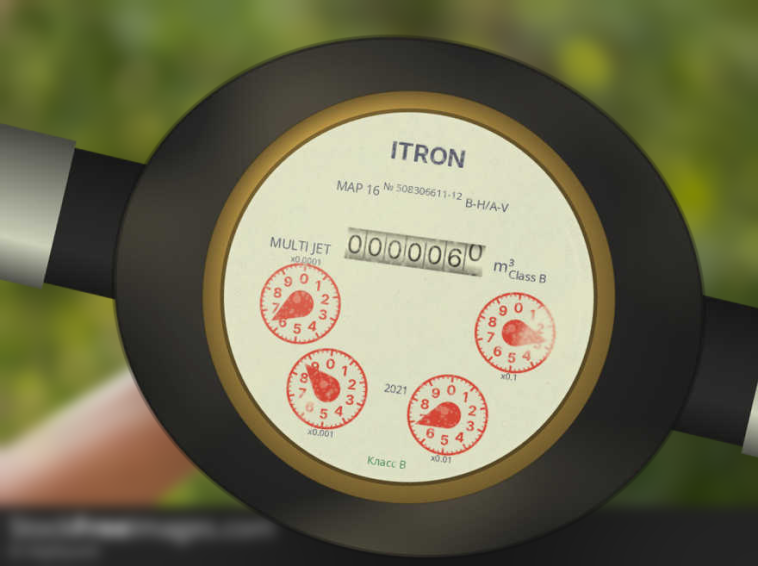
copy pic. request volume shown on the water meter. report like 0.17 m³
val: 60.2686 m³
